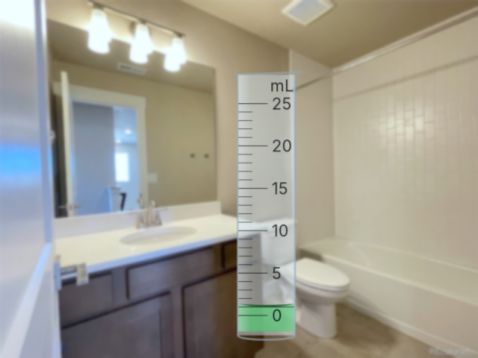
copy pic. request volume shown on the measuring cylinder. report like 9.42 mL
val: 1 mL
